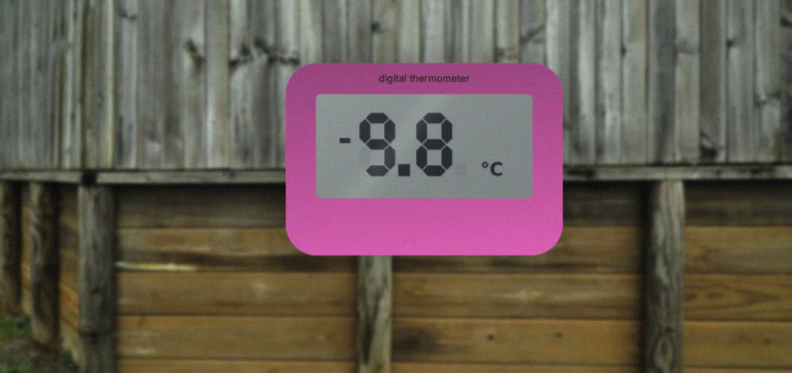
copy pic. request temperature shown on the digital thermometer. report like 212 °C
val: -9.8 °C
